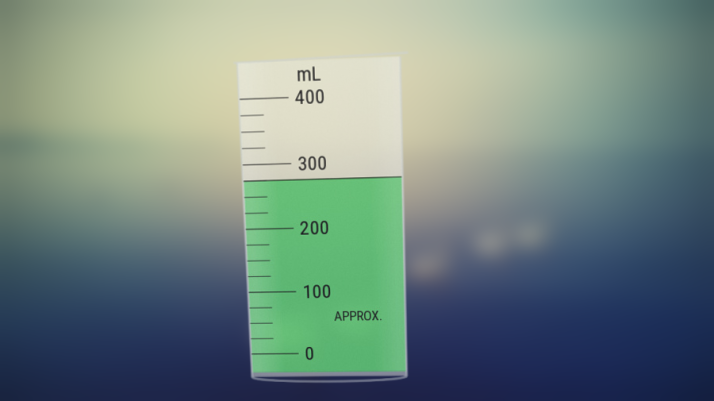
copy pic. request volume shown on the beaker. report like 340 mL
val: 275 mL
